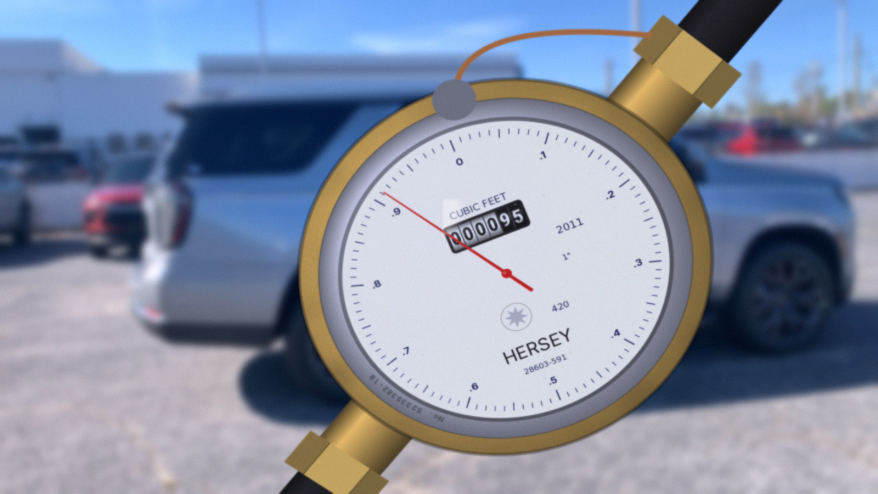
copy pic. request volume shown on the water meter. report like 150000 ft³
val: 94.91 ft³
